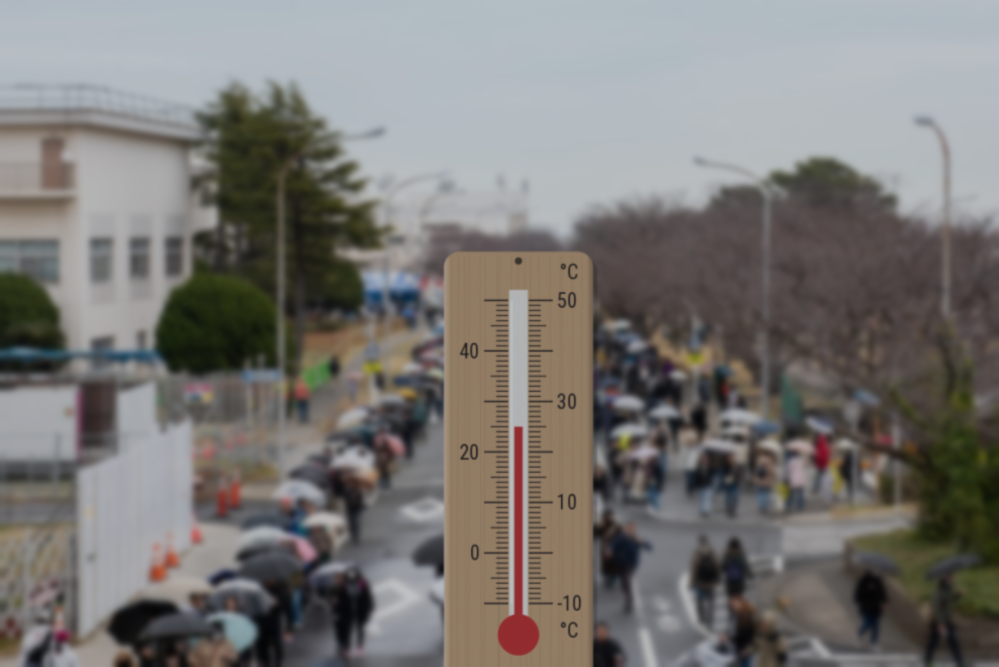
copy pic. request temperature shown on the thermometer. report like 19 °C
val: 25 °C
